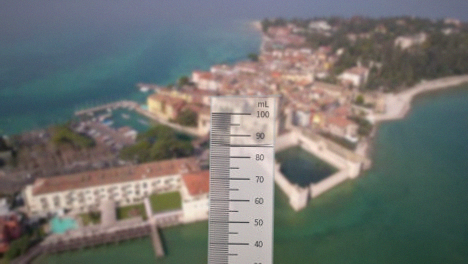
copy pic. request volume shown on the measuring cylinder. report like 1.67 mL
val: 85 mL
